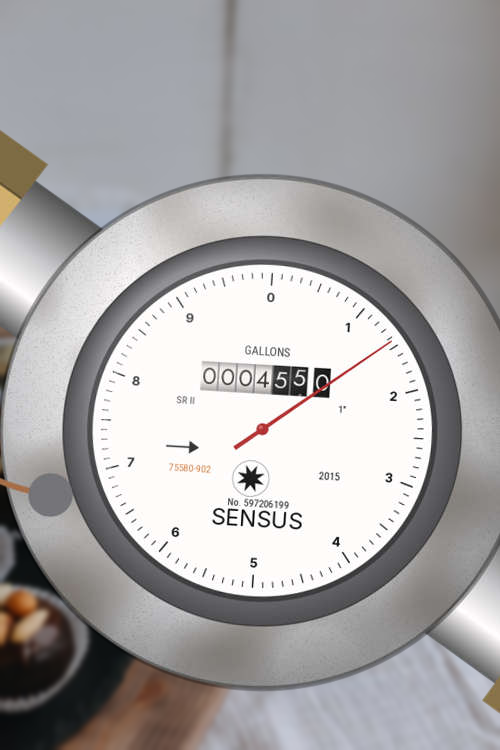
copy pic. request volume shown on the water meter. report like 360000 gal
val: 4551.4 gal
